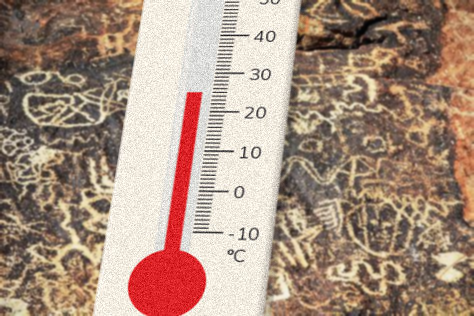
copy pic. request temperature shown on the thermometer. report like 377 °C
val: 25 °C
